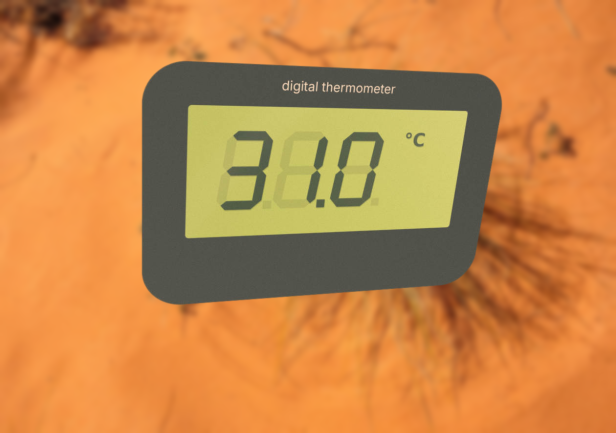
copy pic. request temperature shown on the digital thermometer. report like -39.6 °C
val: 31.0 °C
